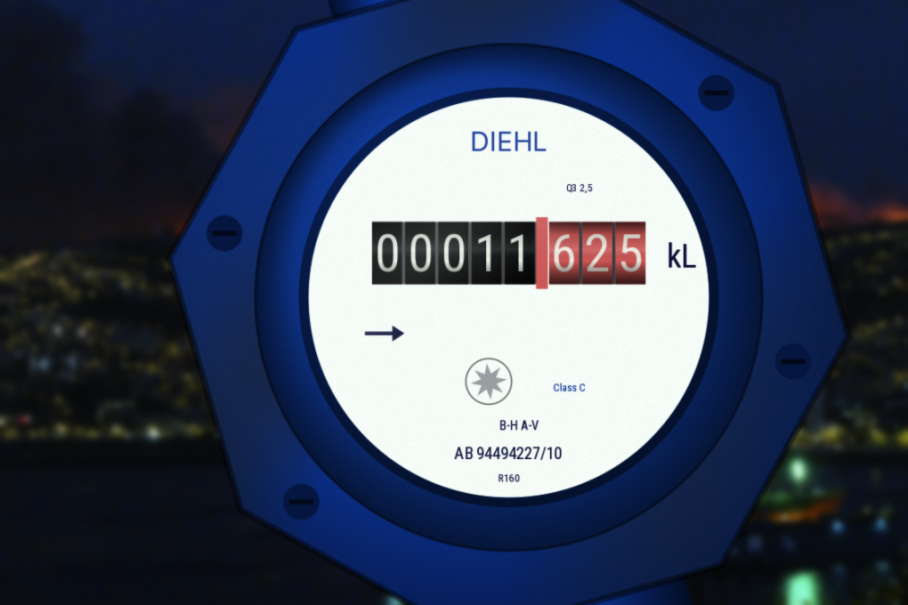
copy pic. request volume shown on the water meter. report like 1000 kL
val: 11.625 kL
